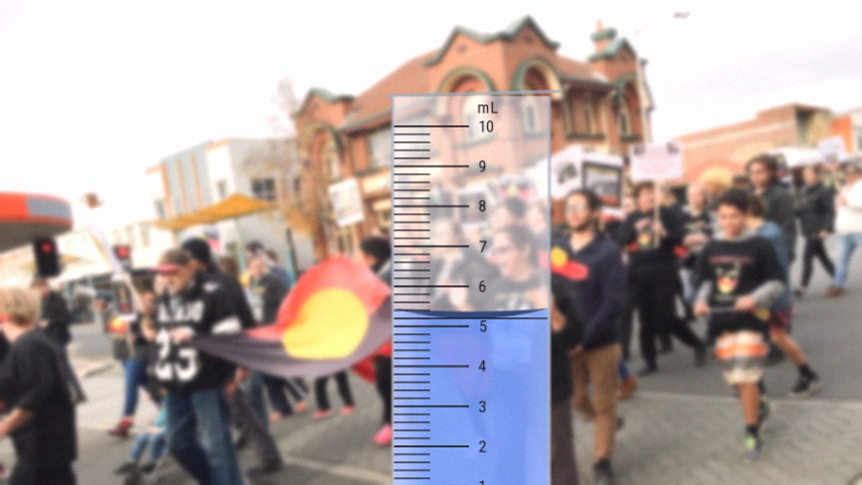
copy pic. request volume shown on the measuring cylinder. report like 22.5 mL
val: 5.2 mL
